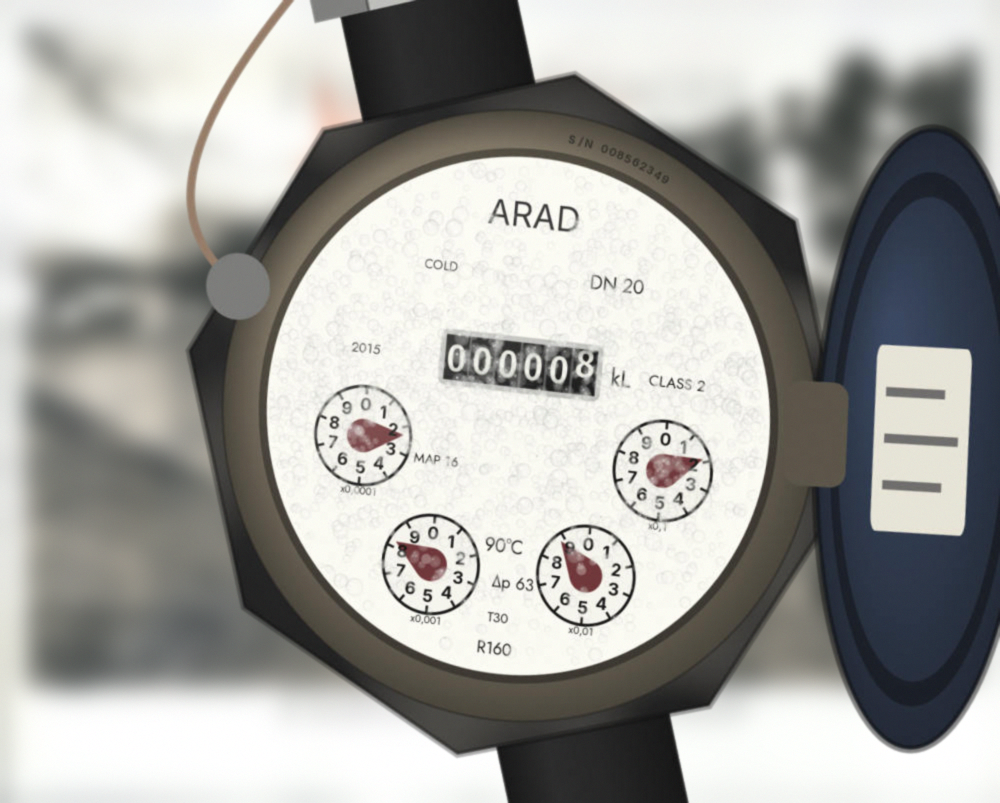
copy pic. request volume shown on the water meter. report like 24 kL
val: 8.1882 kL
